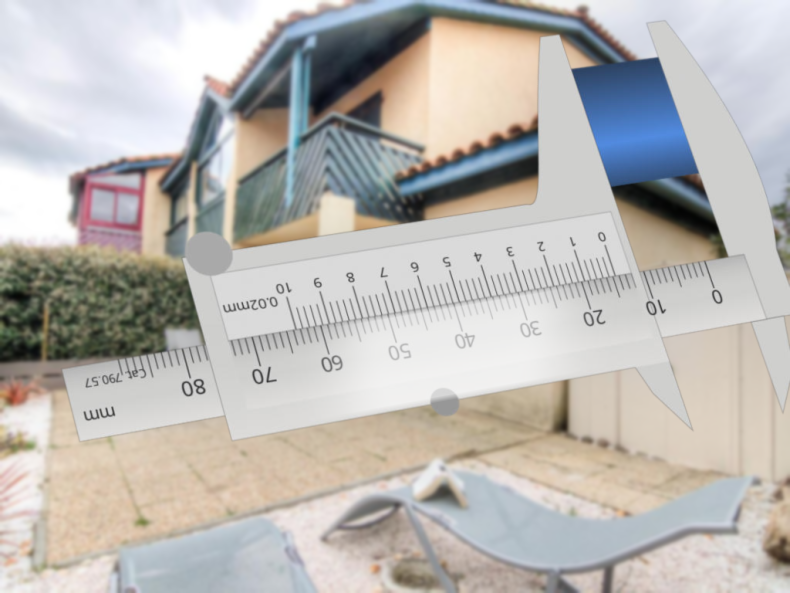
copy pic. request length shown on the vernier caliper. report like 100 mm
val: 14.6 mm
